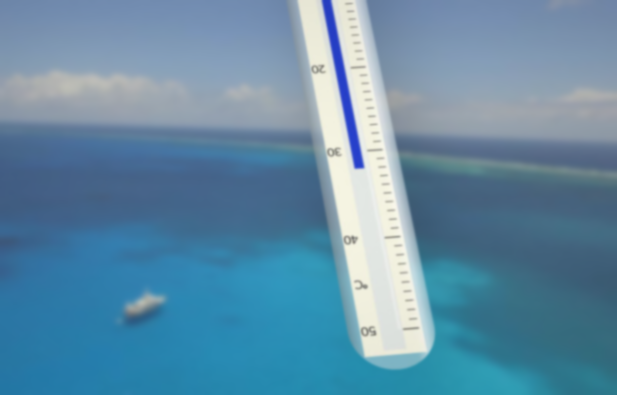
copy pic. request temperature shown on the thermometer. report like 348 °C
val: 32 °C
